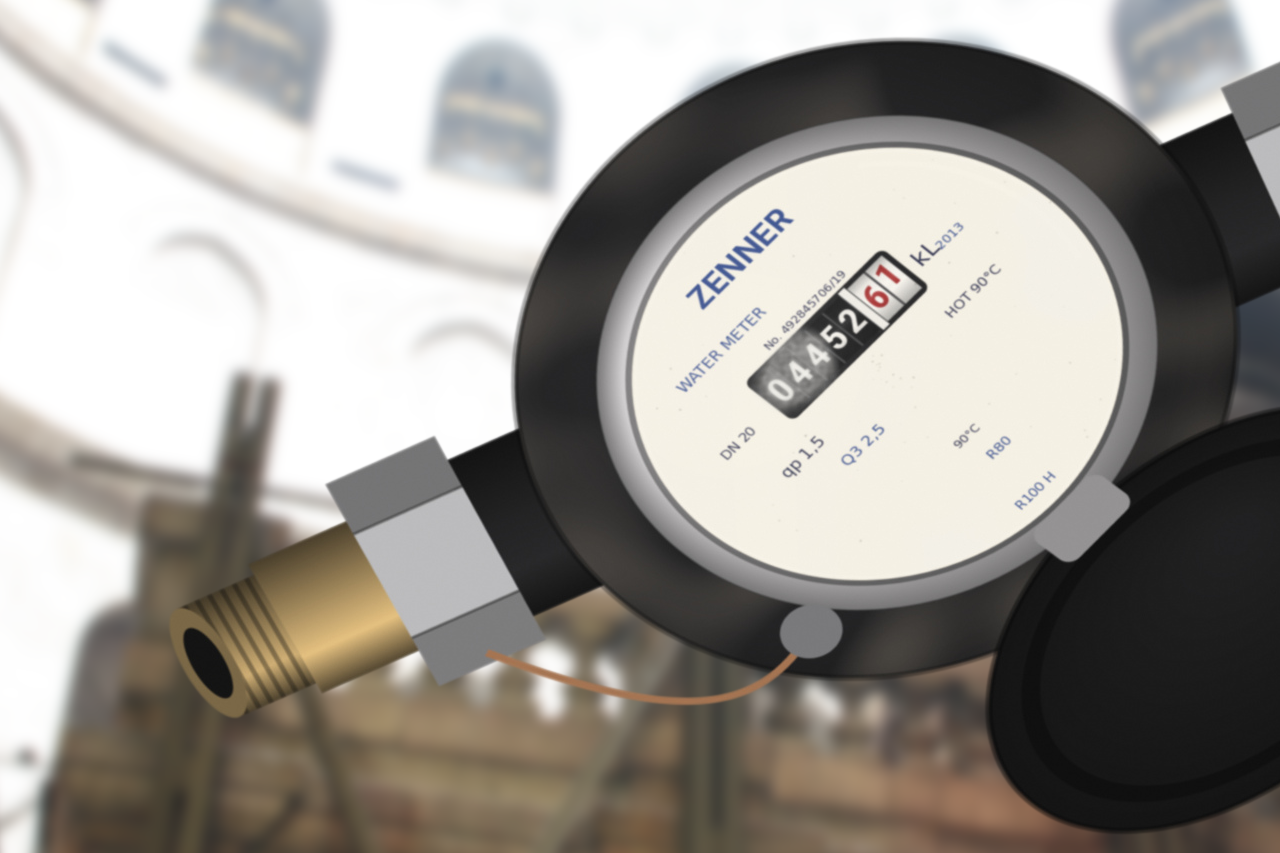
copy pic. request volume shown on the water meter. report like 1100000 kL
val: 4452.61 kL
